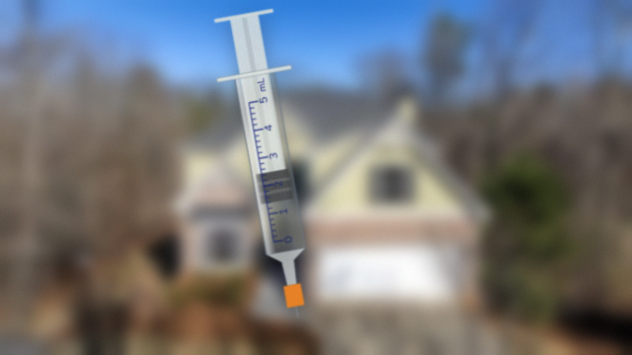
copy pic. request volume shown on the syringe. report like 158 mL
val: 1.4 mL
